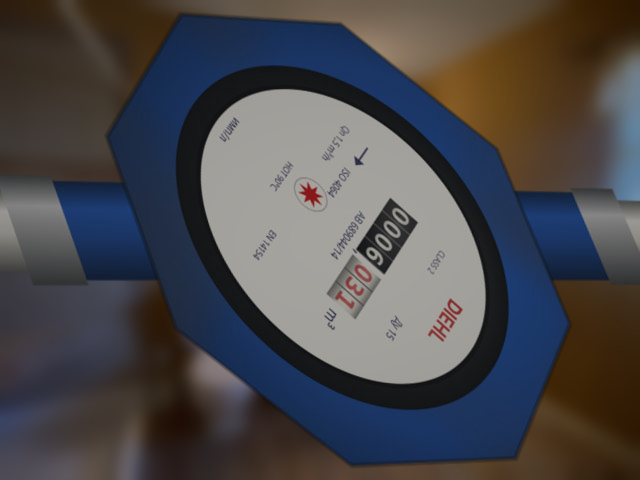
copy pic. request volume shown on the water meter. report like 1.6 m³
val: 6.031 m³
